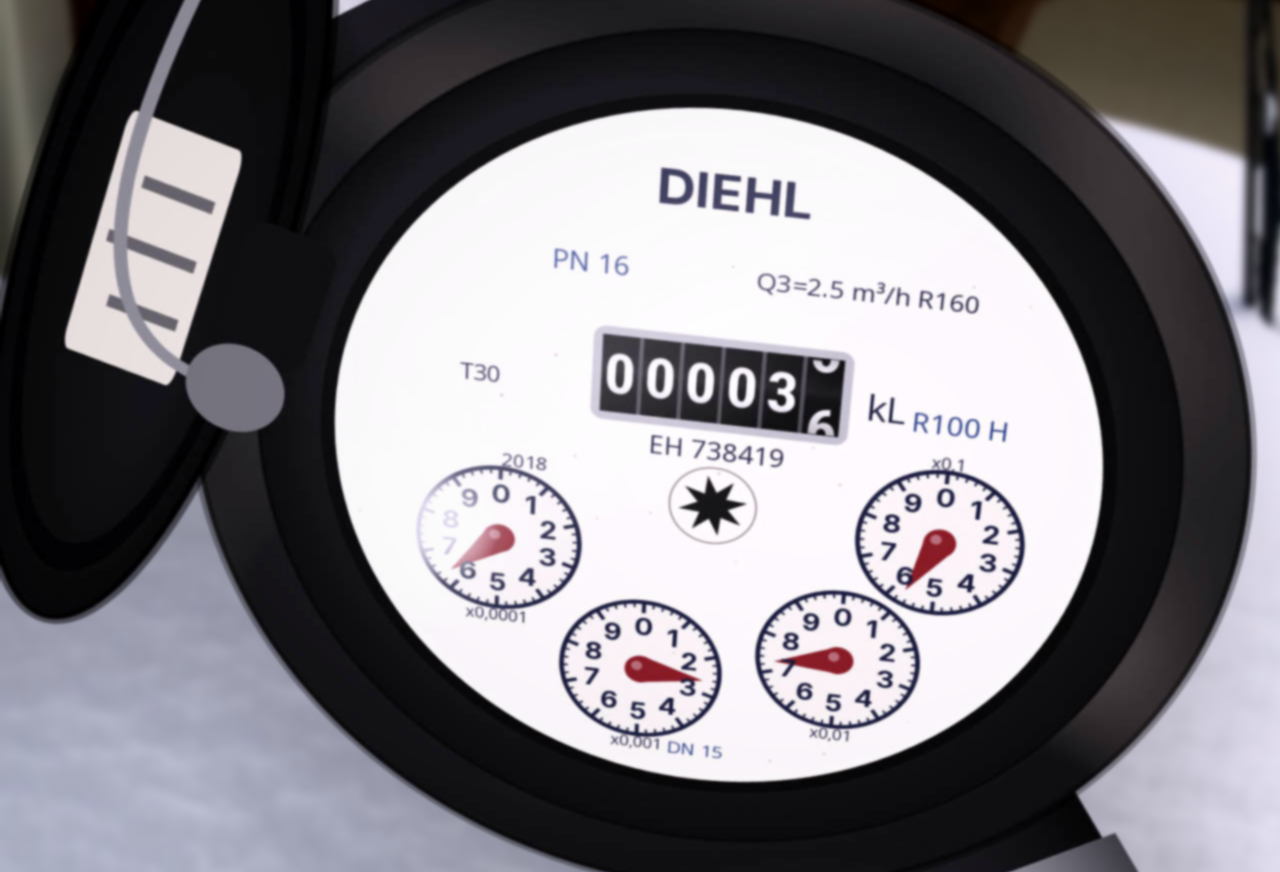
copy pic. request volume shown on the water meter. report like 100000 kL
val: 35.5726 kL
